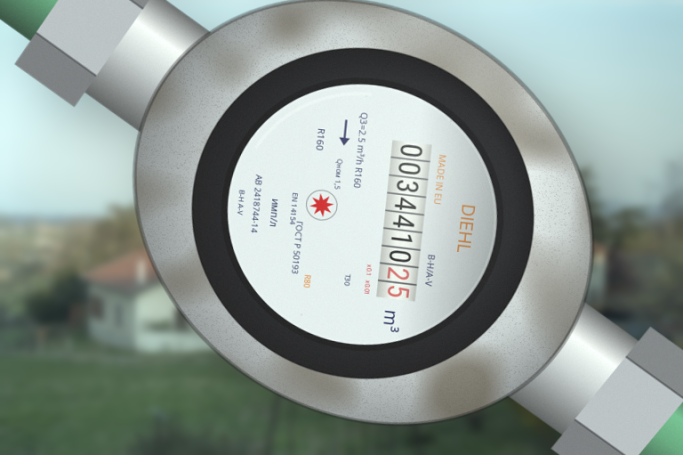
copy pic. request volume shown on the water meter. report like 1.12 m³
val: 34410.25 m³
